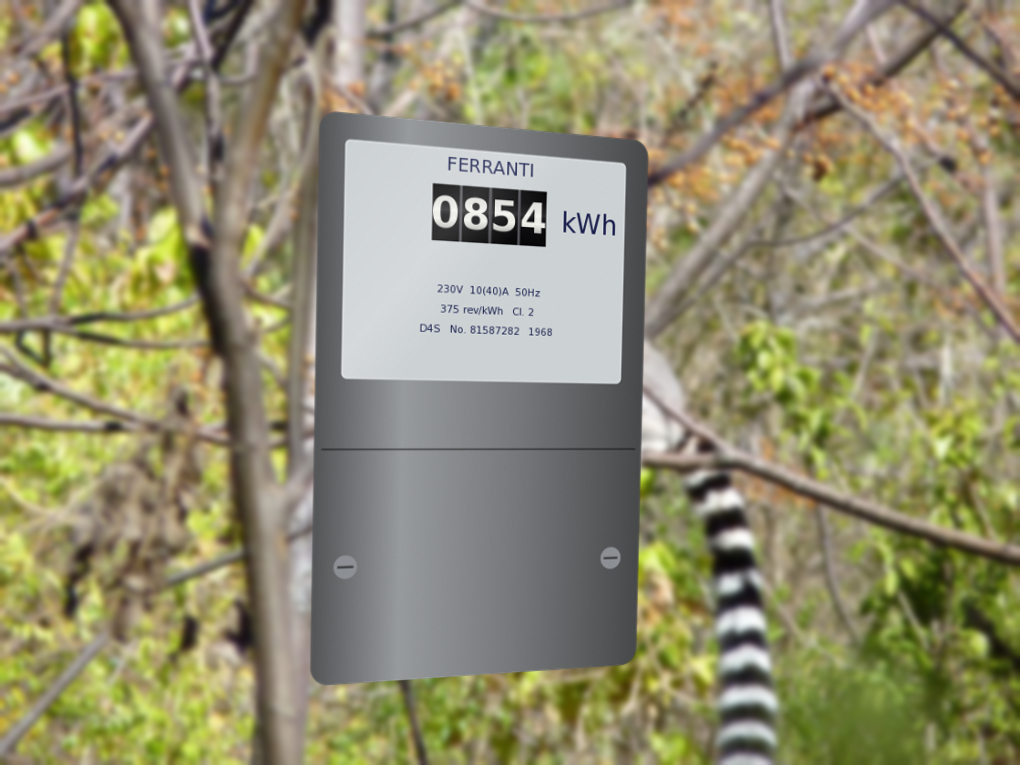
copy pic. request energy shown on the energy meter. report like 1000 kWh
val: 854 kWh
